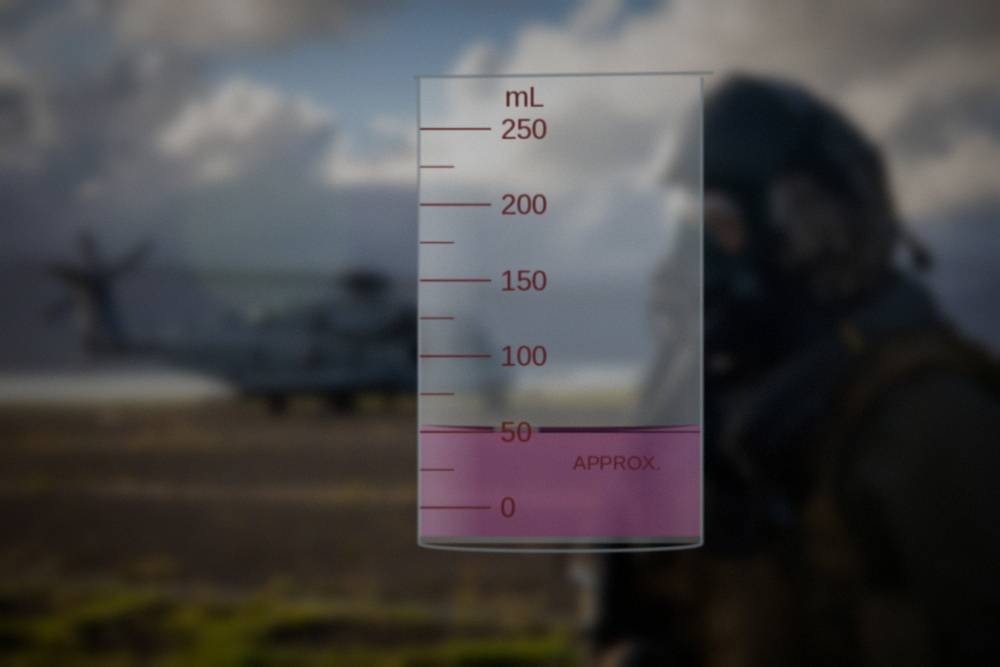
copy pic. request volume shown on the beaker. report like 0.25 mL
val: 50 mL
